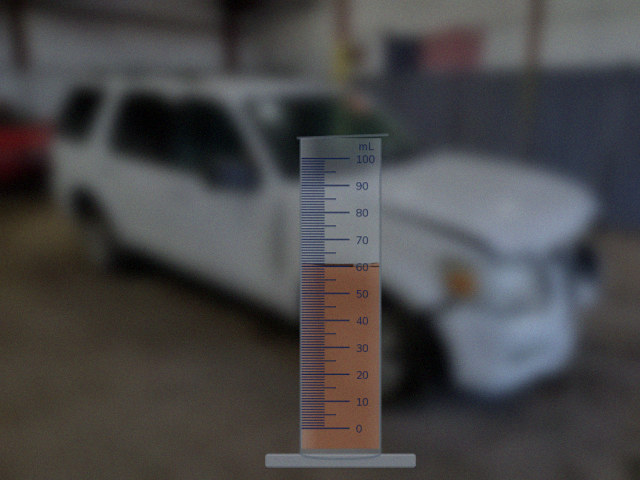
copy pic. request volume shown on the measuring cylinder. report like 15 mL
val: 60 mL
